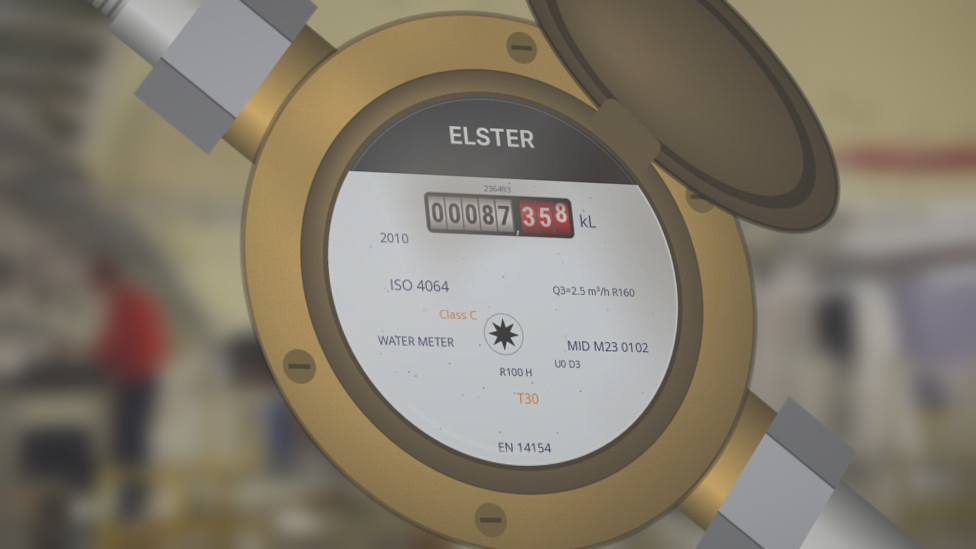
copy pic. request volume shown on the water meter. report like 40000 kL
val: 87.358 kL
